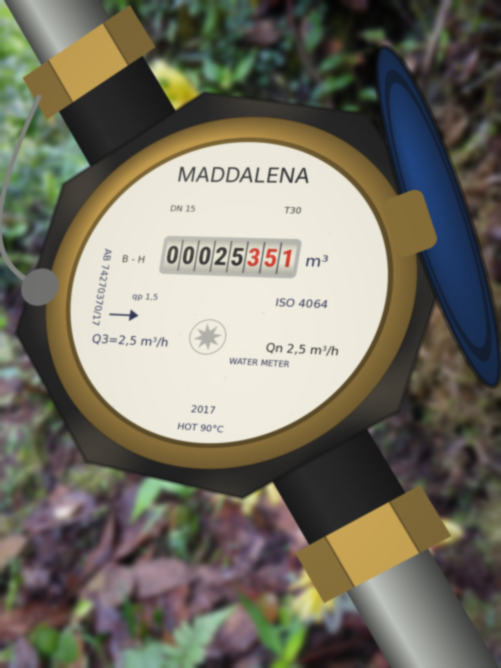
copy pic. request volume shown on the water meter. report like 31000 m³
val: 25.351 m³
